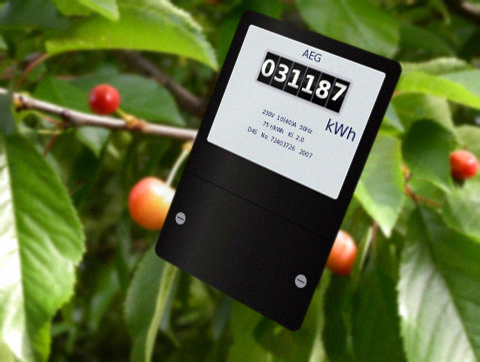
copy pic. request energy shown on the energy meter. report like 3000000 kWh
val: 31187 kWh
